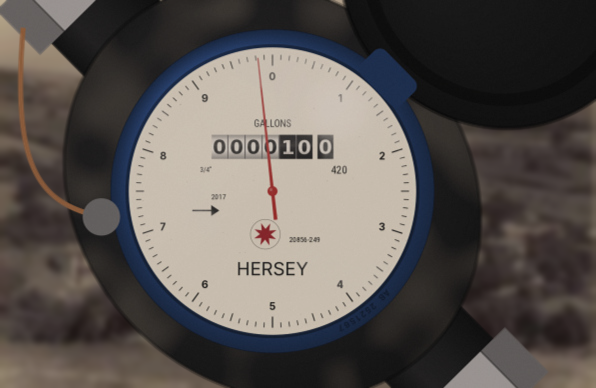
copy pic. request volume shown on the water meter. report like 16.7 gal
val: 99.8 gal
